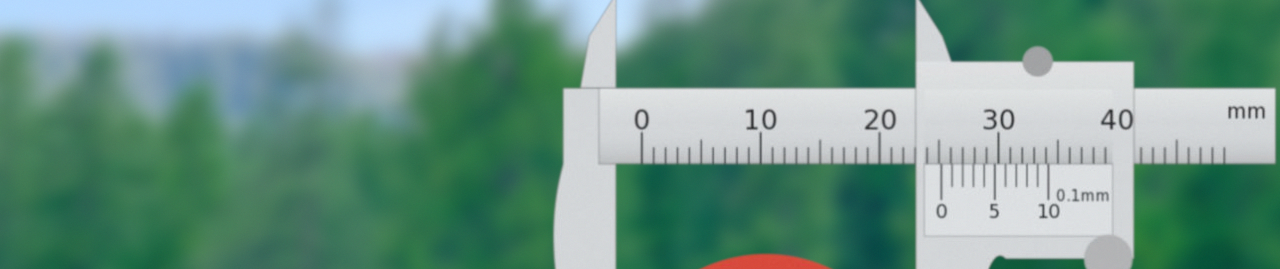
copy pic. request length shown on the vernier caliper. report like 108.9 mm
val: 25.2 mm
